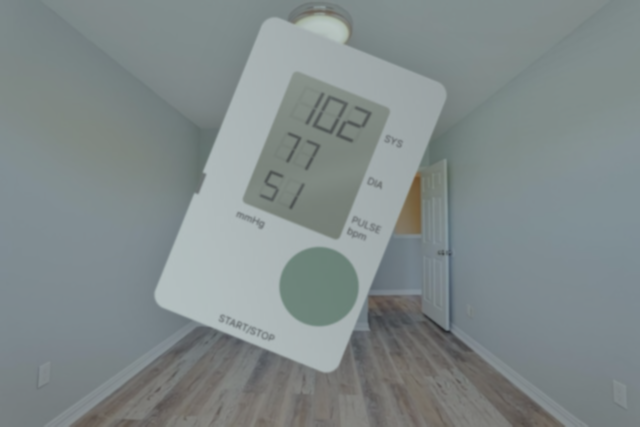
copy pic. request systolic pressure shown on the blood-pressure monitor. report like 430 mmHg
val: 102 mmHg
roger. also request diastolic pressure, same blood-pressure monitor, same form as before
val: 77 mmHg
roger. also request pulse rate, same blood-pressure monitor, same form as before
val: 51 bpm
